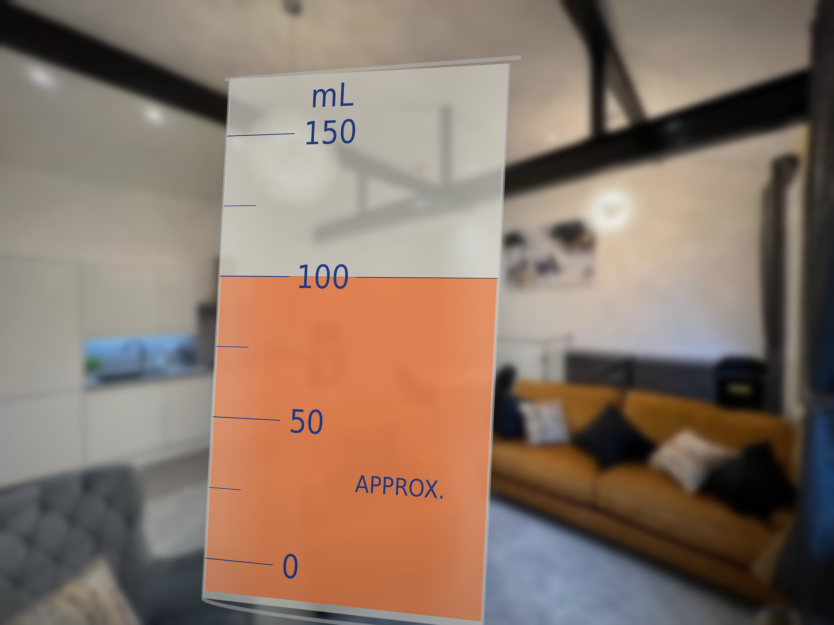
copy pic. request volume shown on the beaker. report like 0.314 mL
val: 100 mL
